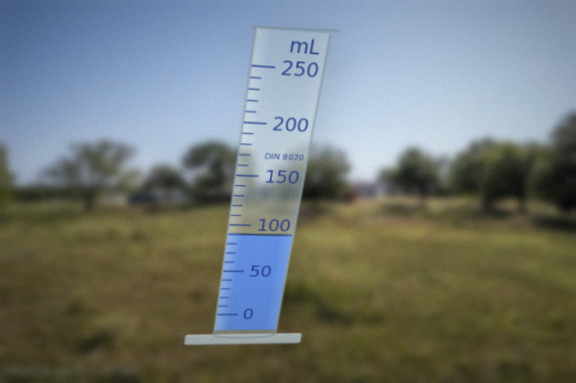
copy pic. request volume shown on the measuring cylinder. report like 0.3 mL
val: 90 mL
